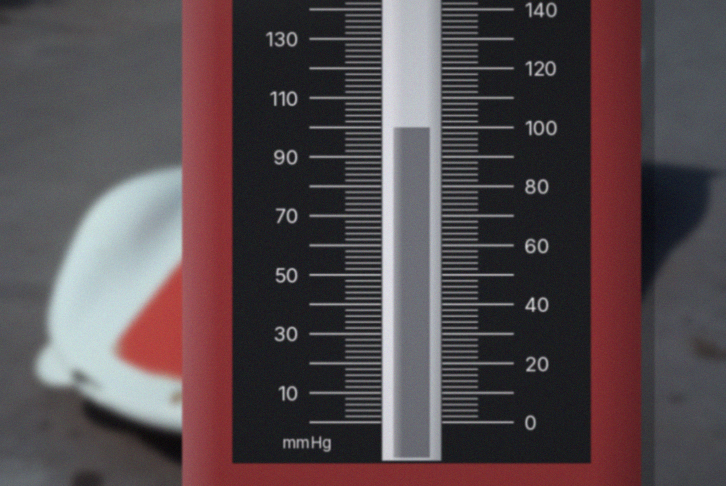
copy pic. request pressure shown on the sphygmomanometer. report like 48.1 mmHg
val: 100 mmHg
